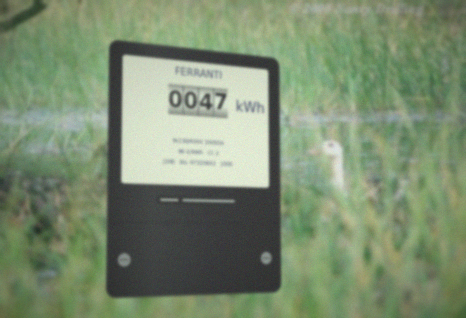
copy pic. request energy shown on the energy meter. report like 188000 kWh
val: 47 kWh
